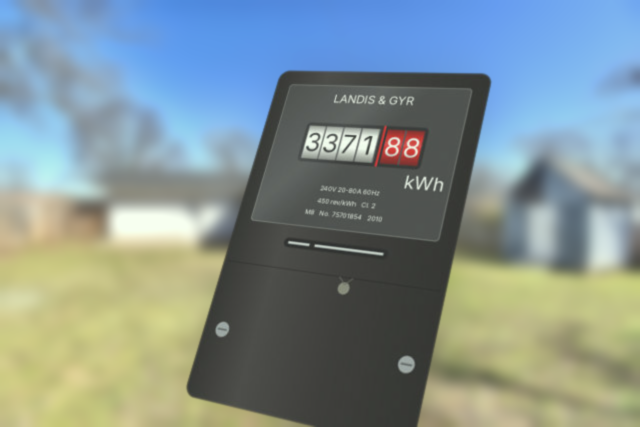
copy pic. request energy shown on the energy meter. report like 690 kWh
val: 3371.88 kWh
